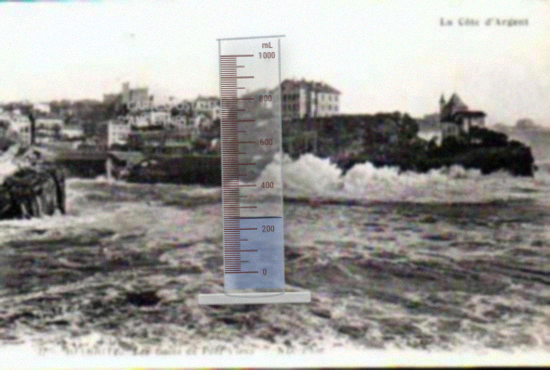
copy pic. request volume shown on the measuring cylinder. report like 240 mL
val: 250 mL
